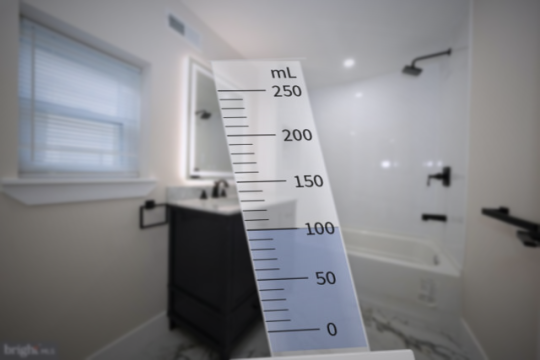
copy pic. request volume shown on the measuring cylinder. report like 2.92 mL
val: 100 mL
